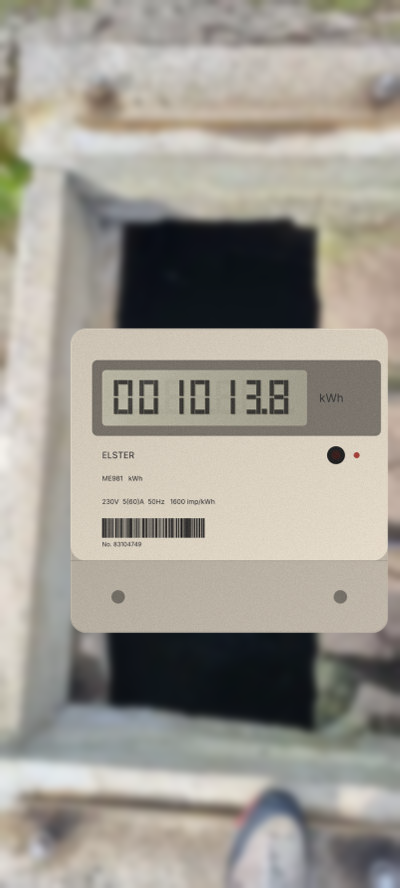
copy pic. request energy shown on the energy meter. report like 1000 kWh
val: 1013.8 kWh
